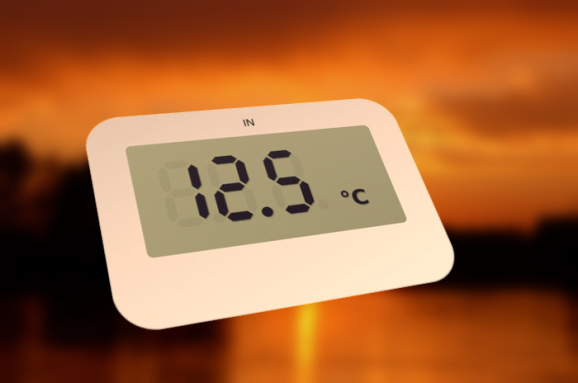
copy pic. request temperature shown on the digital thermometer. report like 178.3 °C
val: 12.5 °C
